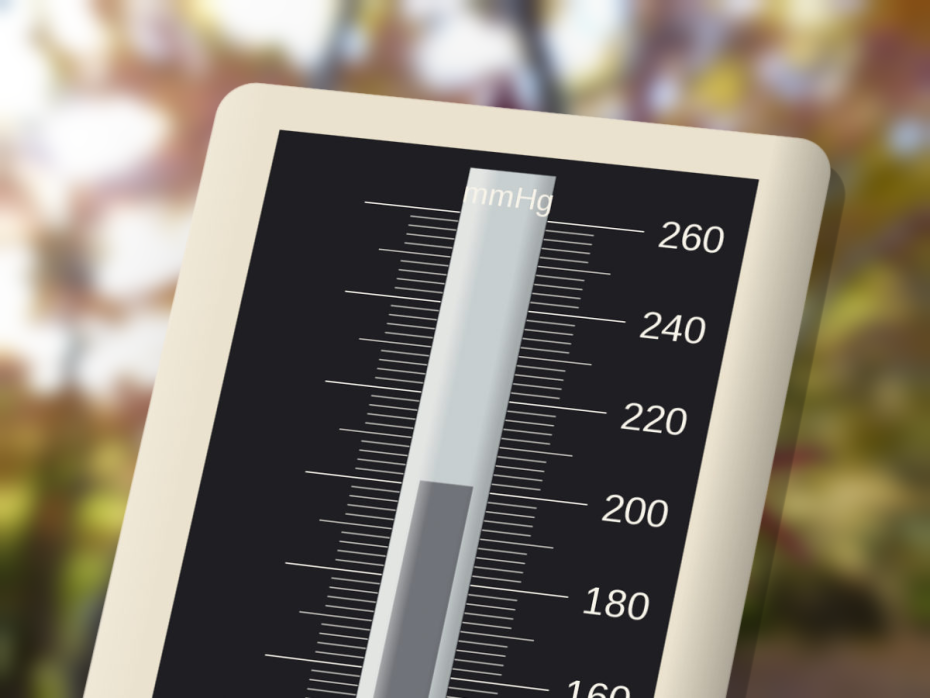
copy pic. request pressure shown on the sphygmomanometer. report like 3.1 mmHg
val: 201 mmHg
